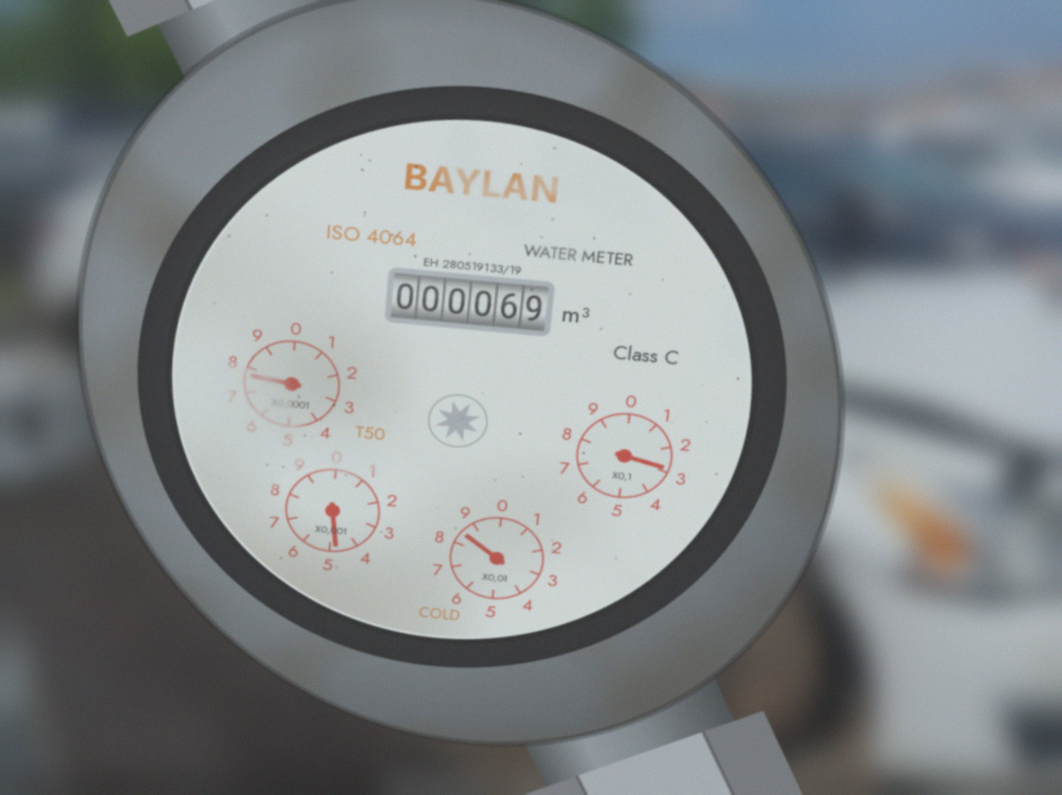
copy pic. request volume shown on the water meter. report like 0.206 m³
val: 69.2847 m³
